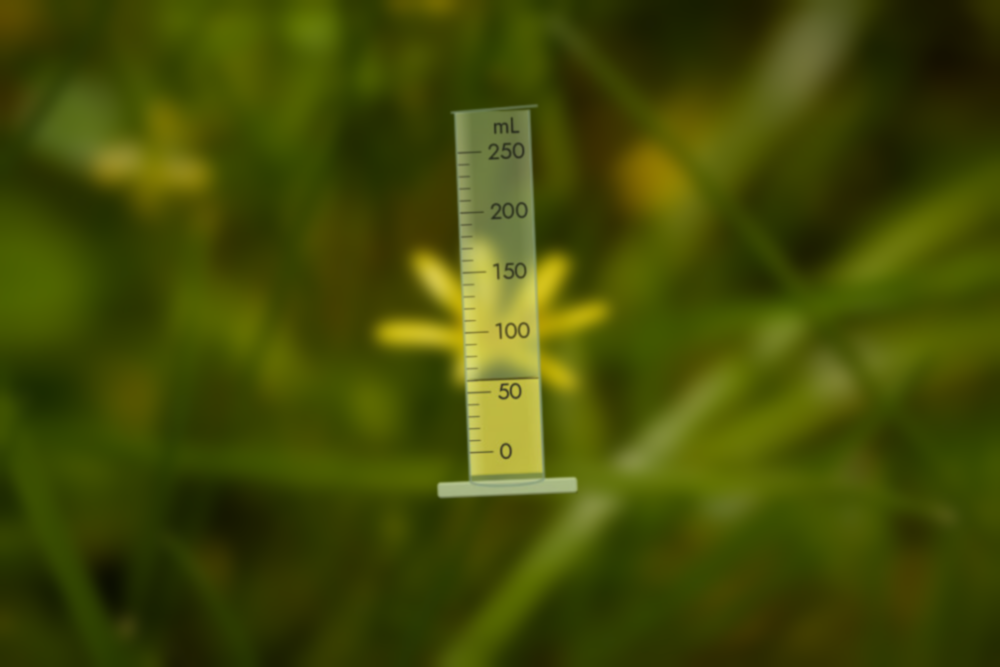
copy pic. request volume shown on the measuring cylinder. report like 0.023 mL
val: 60 mL
